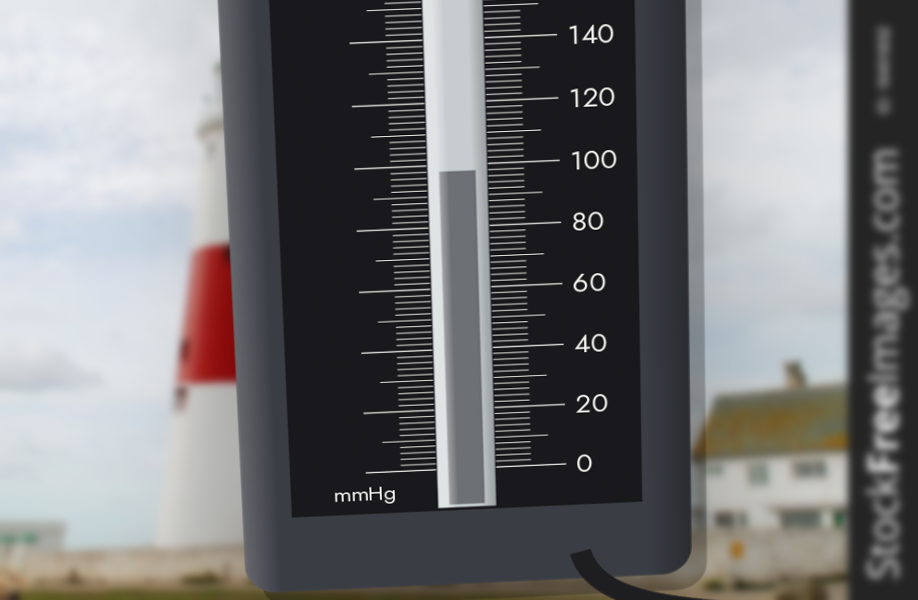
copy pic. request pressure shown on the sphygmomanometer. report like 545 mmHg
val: 98 mmHg
